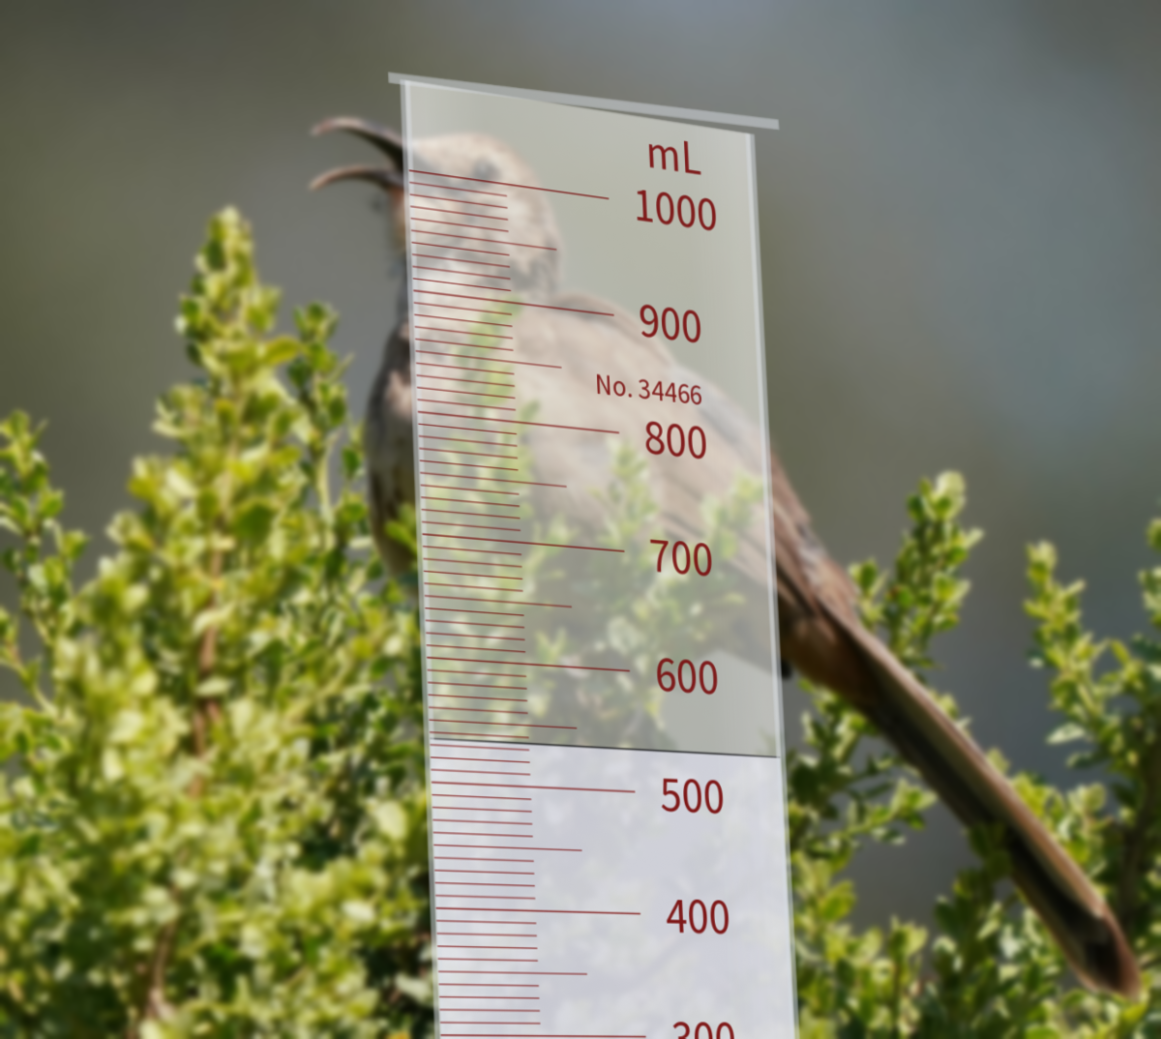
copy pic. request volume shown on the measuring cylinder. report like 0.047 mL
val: 535 mL
